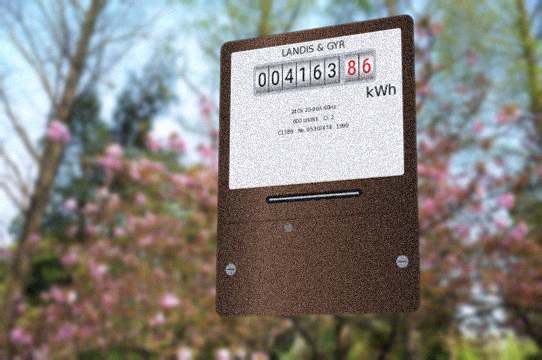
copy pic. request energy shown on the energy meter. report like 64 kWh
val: 4163.86 kWh
